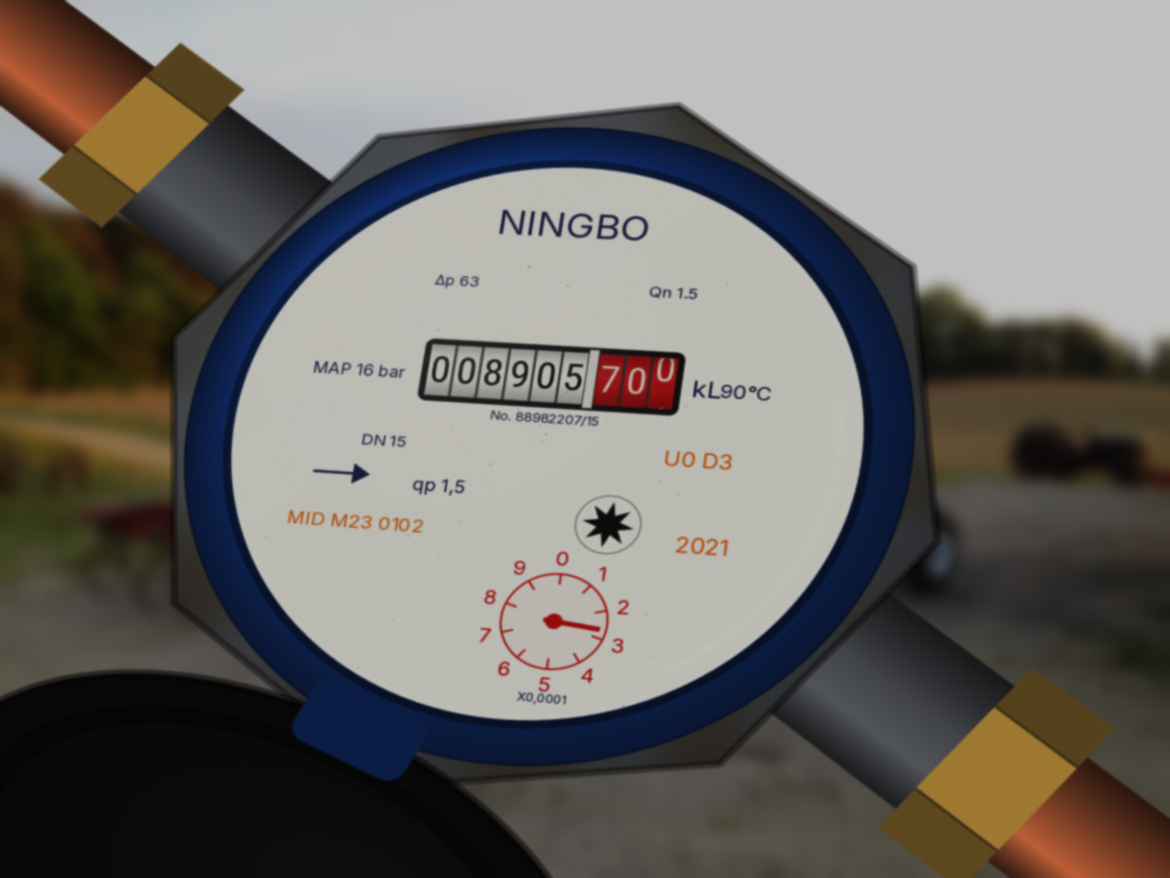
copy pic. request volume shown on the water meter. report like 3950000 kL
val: 8905.7002 kL
